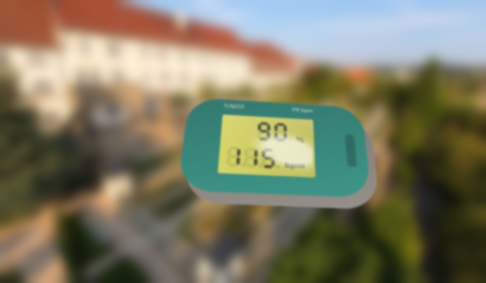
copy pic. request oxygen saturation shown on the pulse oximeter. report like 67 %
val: 90 %
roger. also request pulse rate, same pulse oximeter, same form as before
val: 115 bpm
